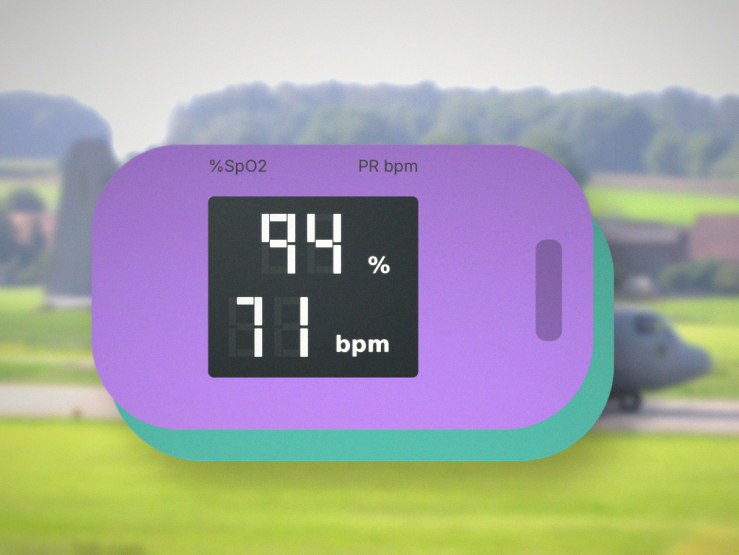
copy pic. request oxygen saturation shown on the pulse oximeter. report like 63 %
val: 94 %
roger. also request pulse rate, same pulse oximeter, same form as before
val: 71 bpm
